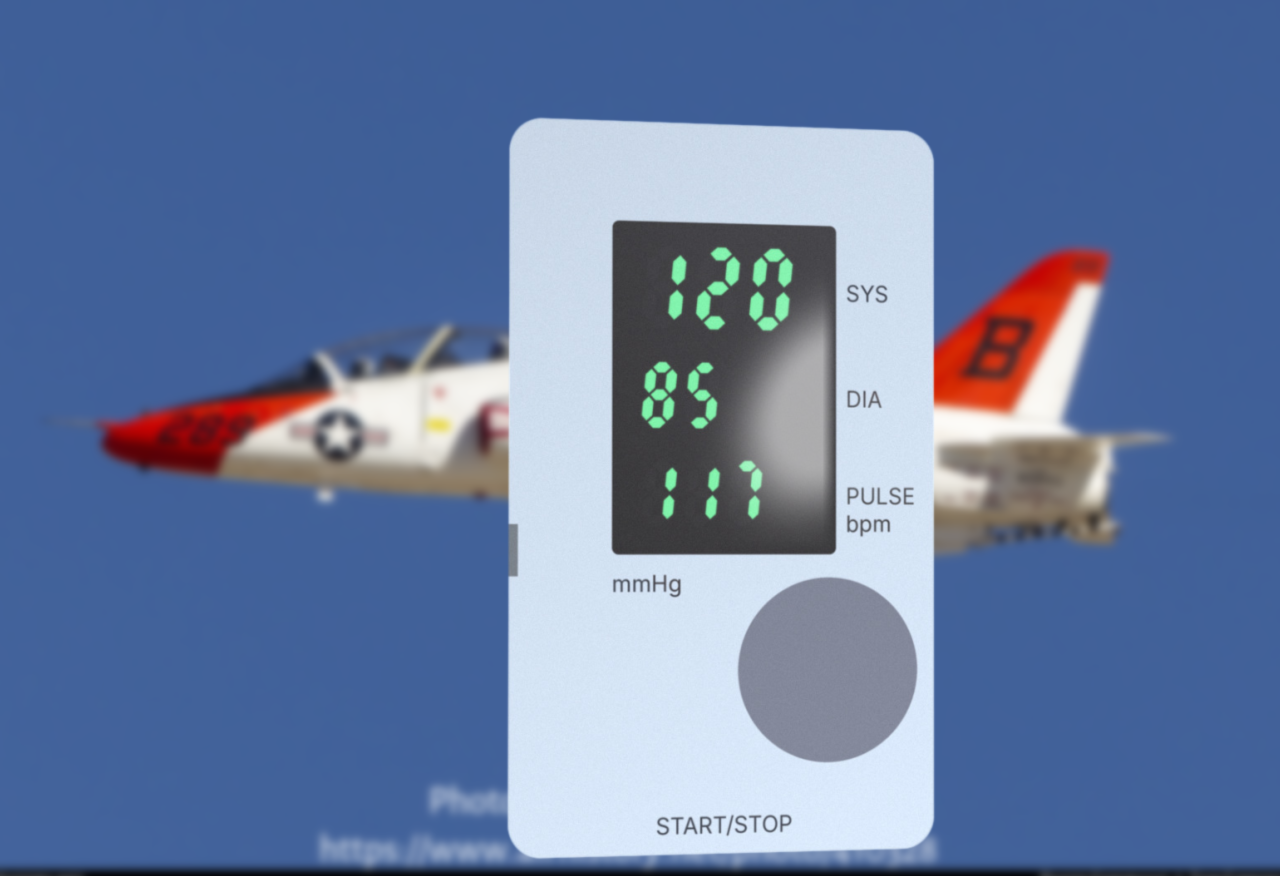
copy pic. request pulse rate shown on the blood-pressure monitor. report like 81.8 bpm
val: 117 bpm
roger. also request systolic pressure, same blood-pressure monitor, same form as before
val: 120 mmHg
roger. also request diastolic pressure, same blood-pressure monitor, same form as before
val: 85 mmHg
